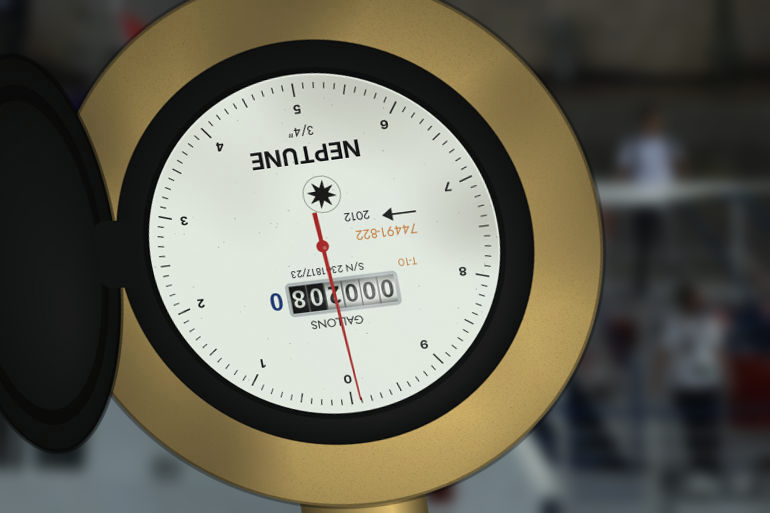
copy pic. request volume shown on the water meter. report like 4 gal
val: 2079.9 gal
